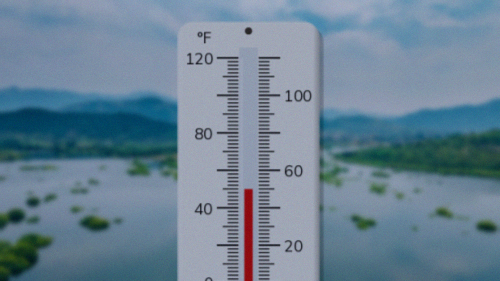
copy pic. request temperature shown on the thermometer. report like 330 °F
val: 50 °F
